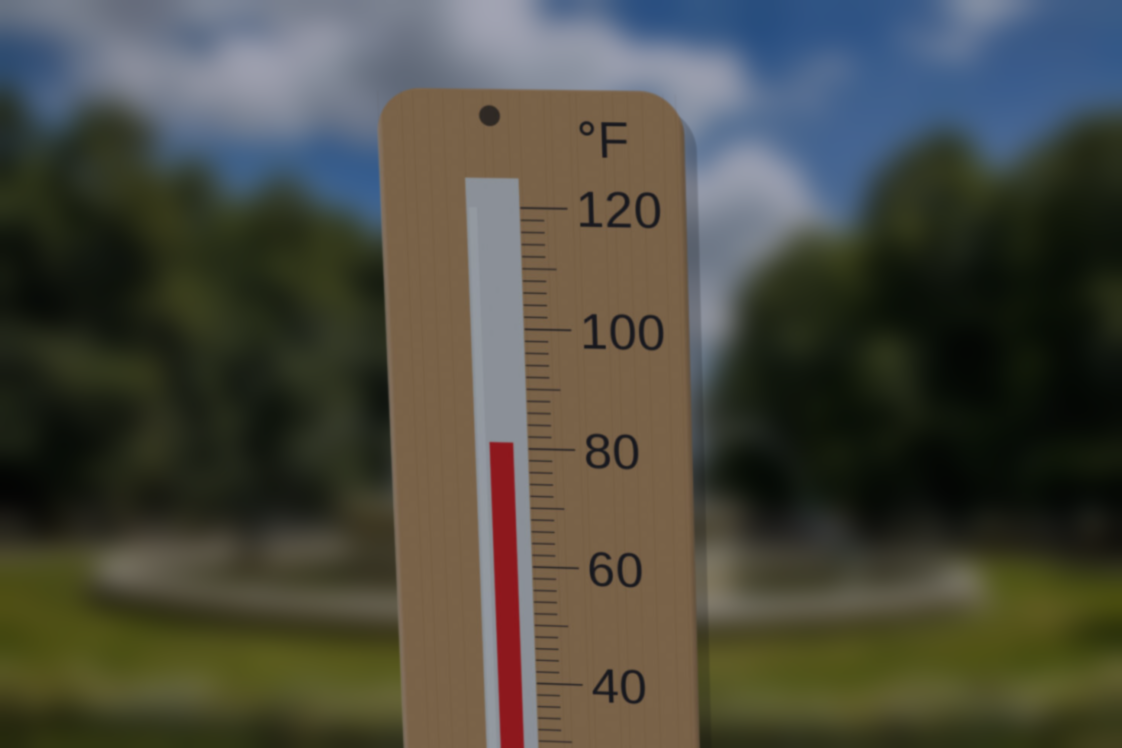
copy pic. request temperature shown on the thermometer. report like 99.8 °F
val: 81 °F
